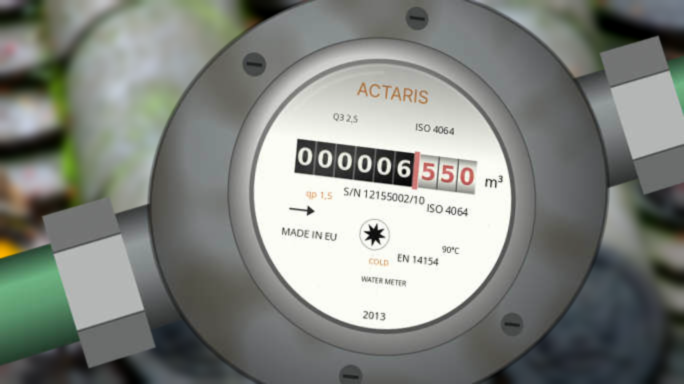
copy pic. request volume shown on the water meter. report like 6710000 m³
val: 6.550 m³
